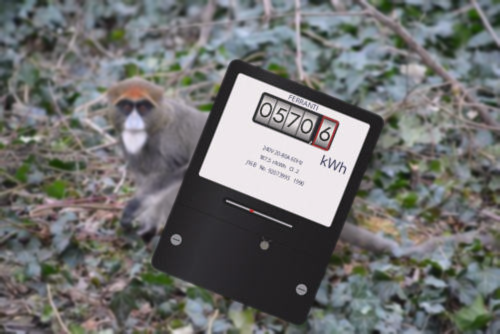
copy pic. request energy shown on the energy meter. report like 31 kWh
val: 570.6 kWh
